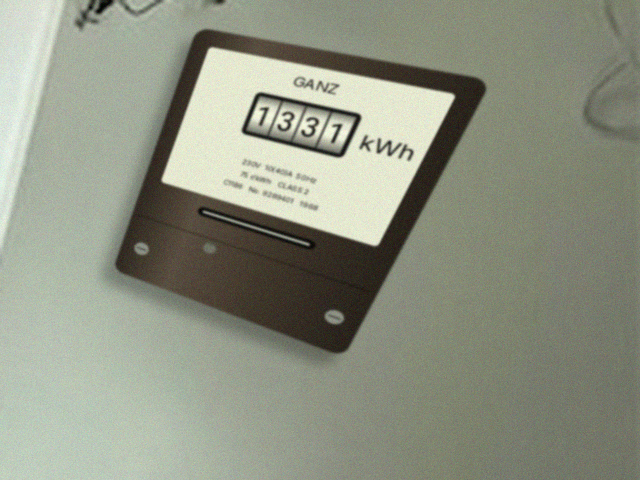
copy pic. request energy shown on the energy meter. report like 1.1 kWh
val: 1331 kWh
